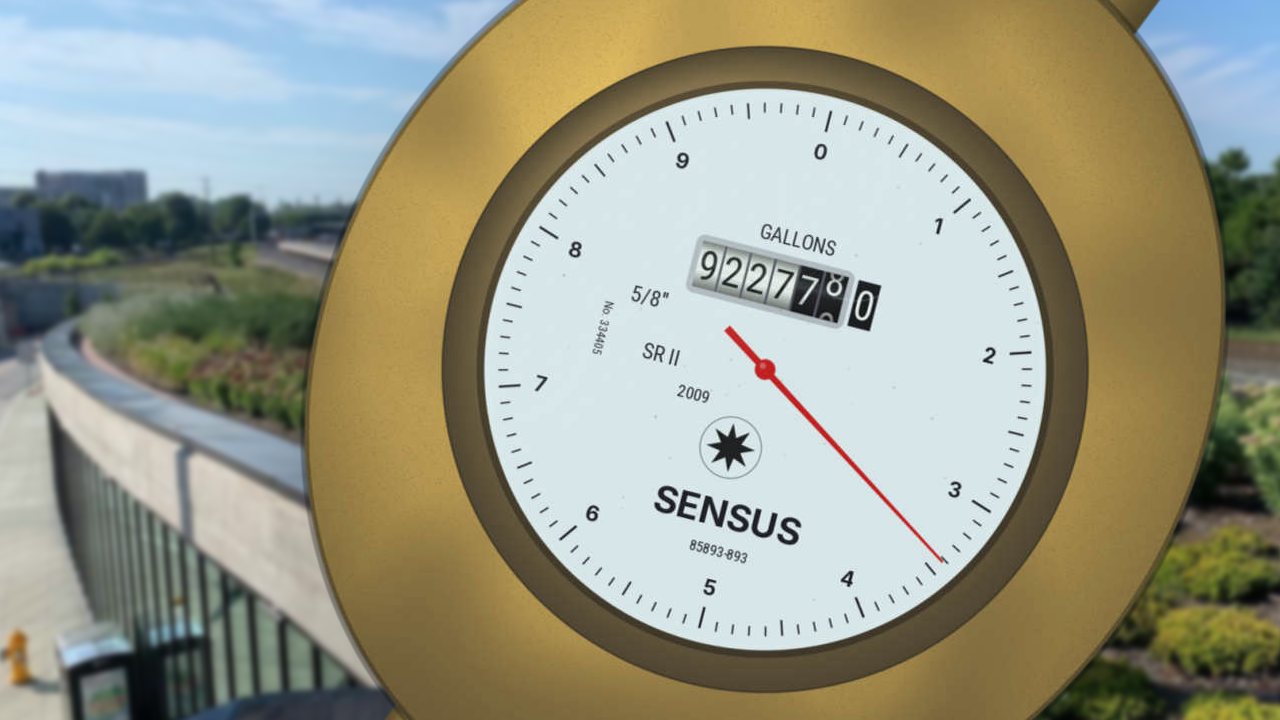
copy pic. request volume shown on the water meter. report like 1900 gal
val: 9227783.4 gal
